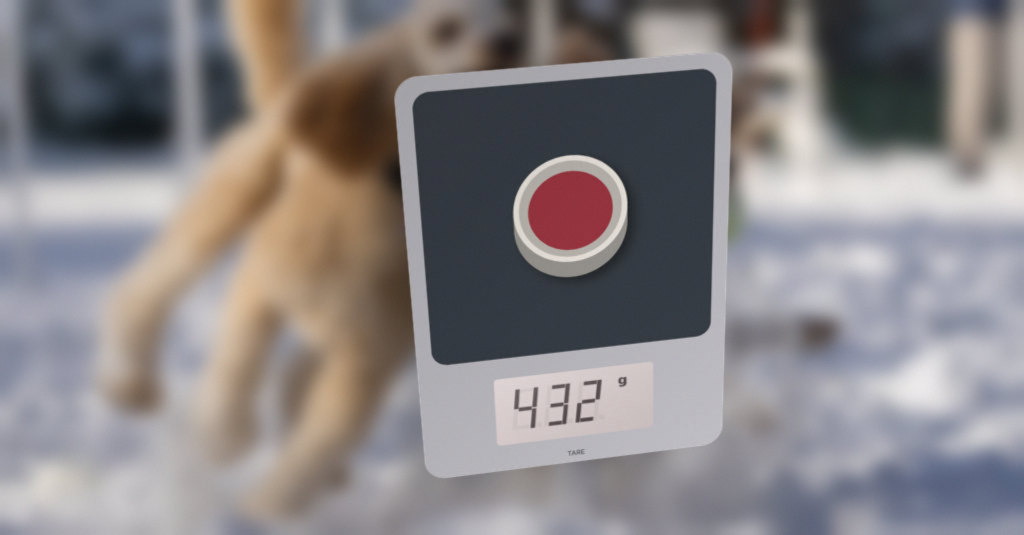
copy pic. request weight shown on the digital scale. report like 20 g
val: 432 g
